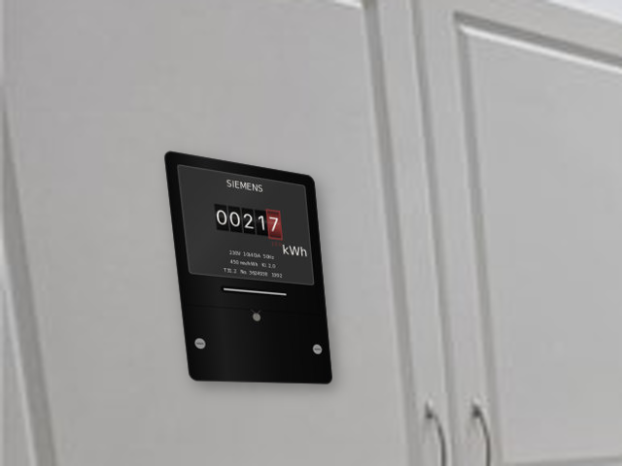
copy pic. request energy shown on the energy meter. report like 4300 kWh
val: 21.7 kWh
